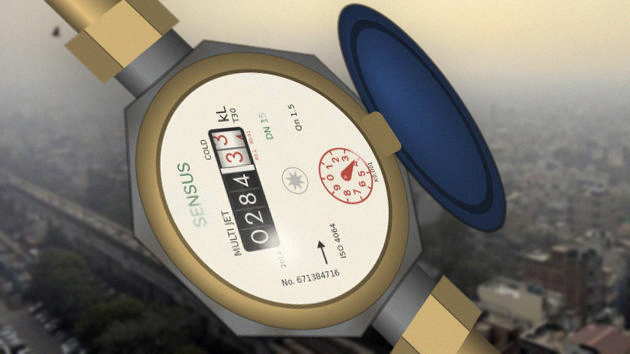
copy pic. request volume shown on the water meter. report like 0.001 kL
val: 284.333 kL
